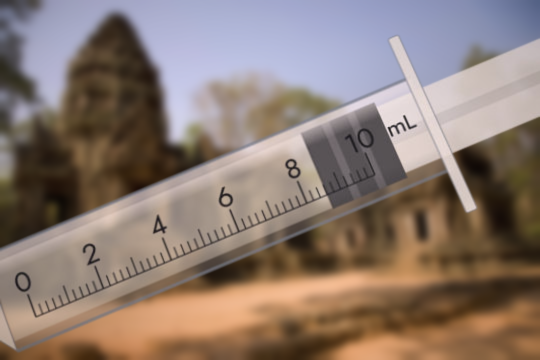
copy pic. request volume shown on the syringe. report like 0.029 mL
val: 8.6 mL
